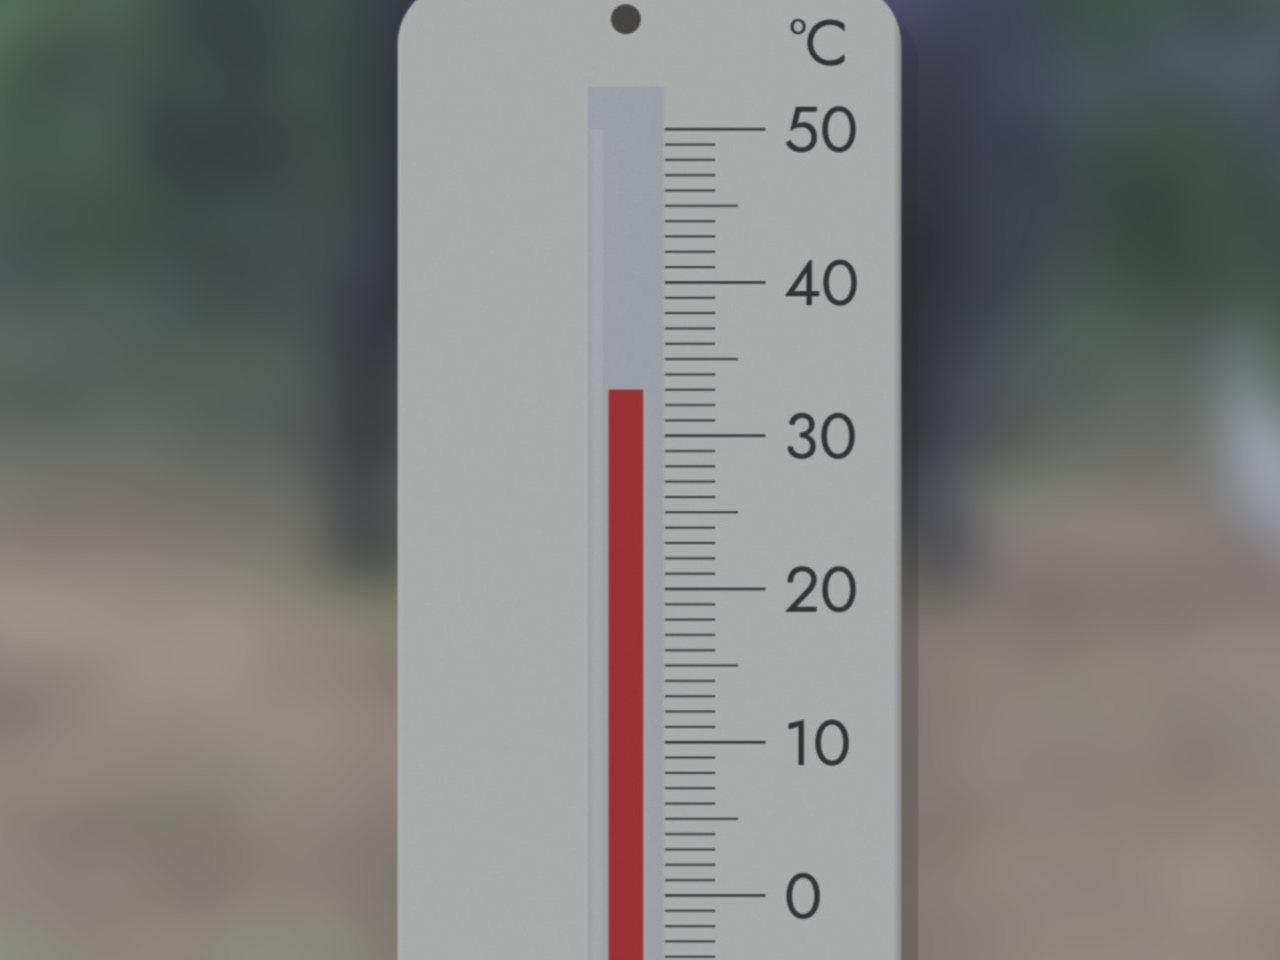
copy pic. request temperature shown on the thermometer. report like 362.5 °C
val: 33 °C
